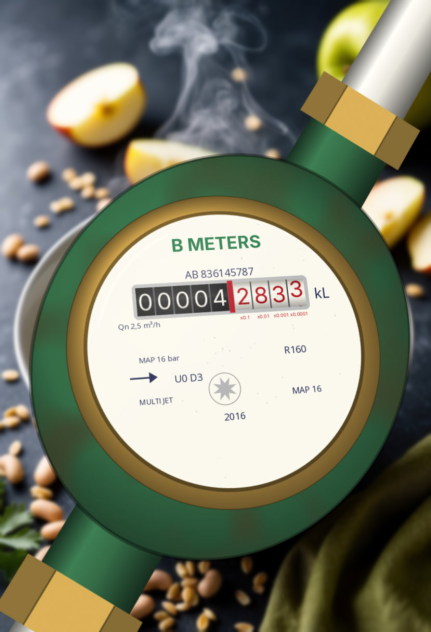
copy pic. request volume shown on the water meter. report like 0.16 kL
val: 4.2833 kL
